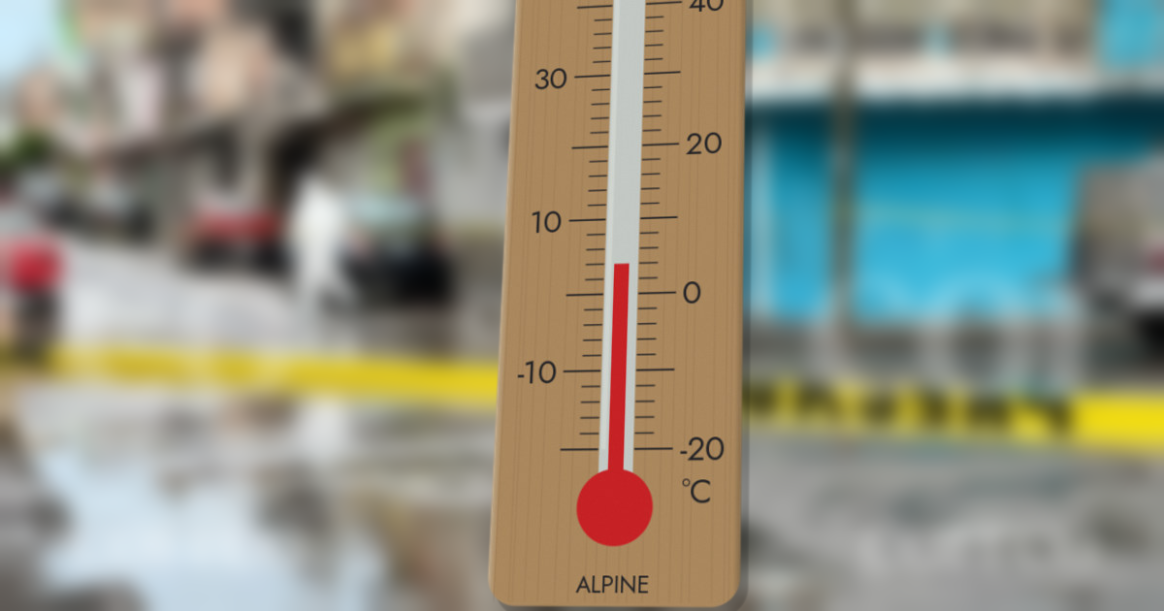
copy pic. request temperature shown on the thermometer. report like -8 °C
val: 4 °C
